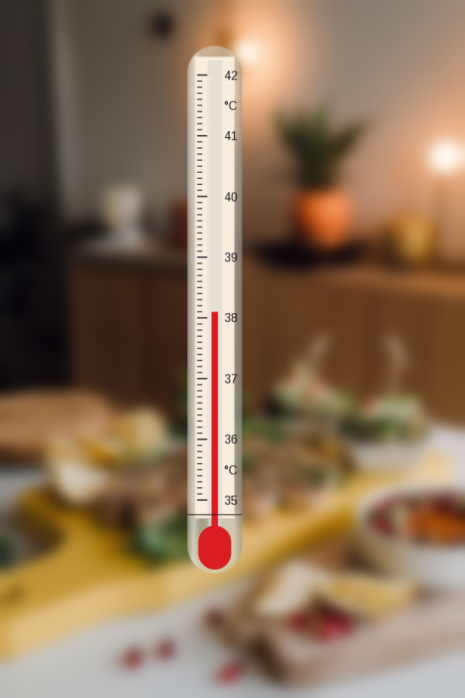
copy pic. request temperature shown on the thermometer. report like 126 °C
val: 38.1 °C
